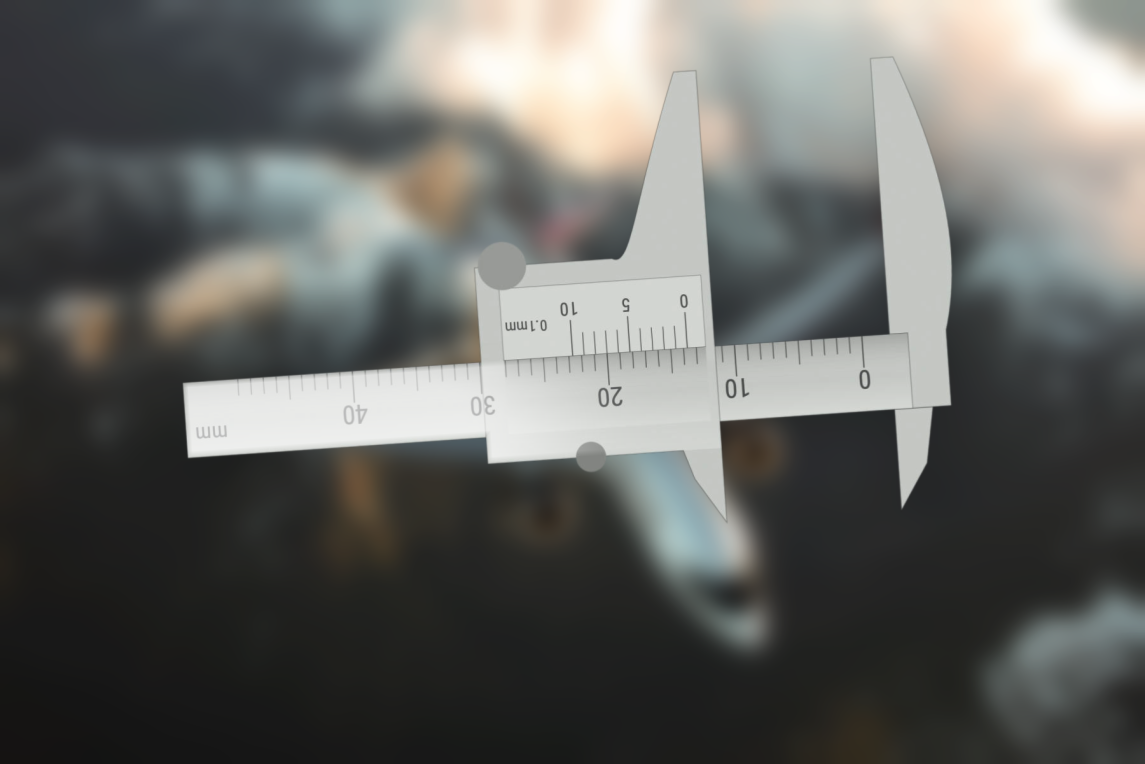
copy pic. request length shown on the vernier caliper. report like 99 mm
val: 13.7 mm
